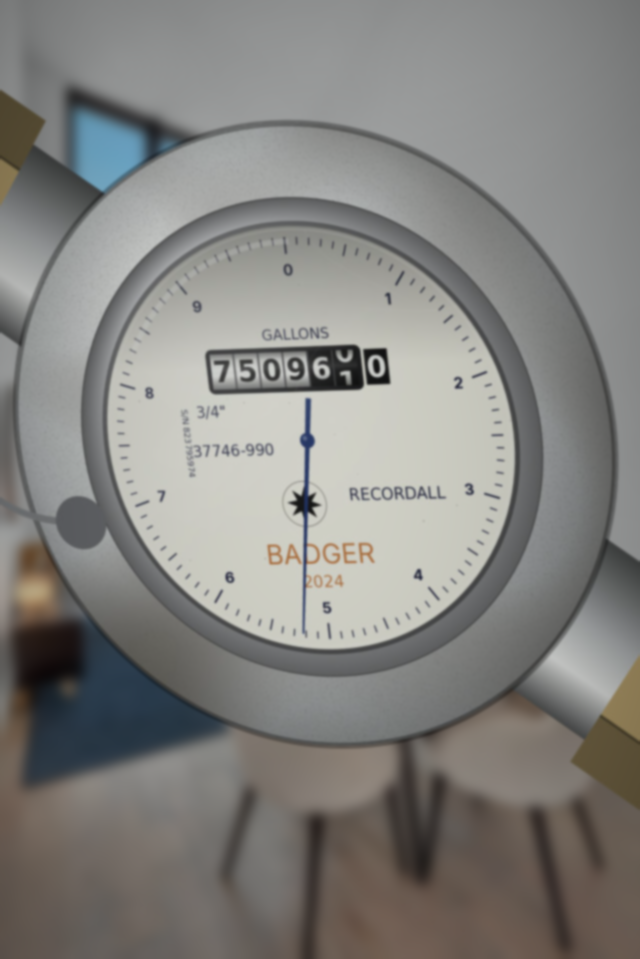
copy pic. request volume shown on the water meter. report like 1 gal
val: 7509605.2 gal
